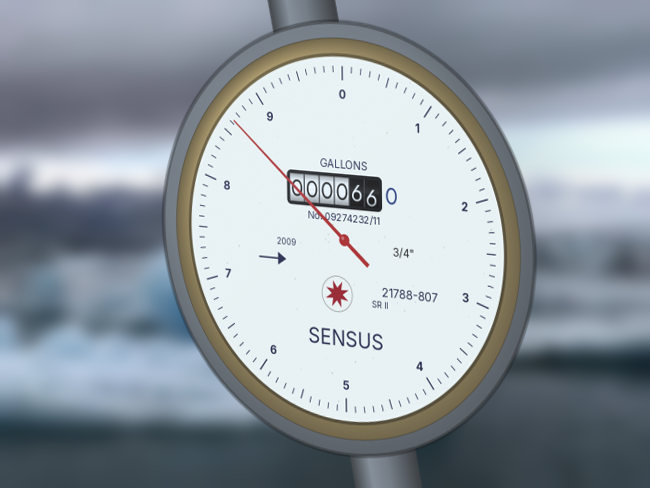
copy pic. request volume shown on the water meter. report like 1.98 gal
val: 658.6 gal
